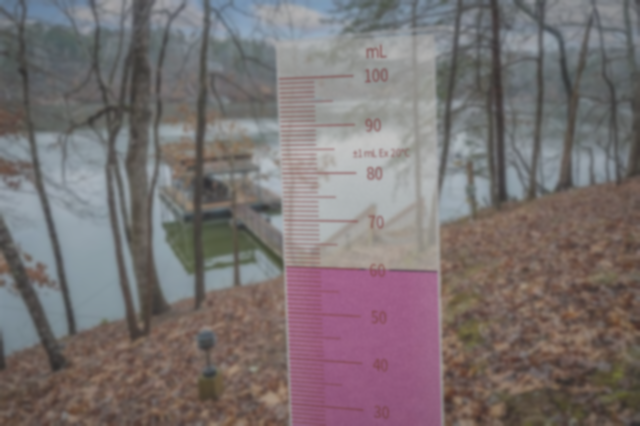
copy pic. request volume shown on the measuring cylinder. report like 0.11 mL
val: 60 mL
